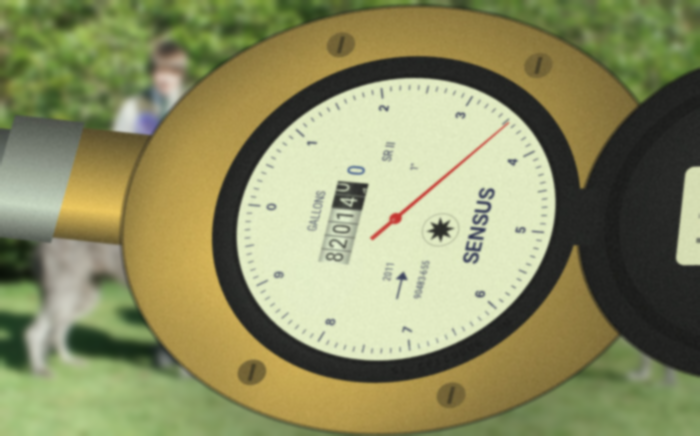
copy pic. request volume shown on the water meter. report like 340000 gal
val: 8201403.5 gal
